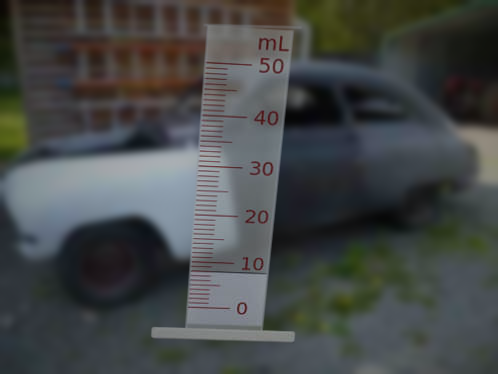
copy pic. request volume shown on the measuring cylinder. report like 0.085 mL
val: 8 mL
